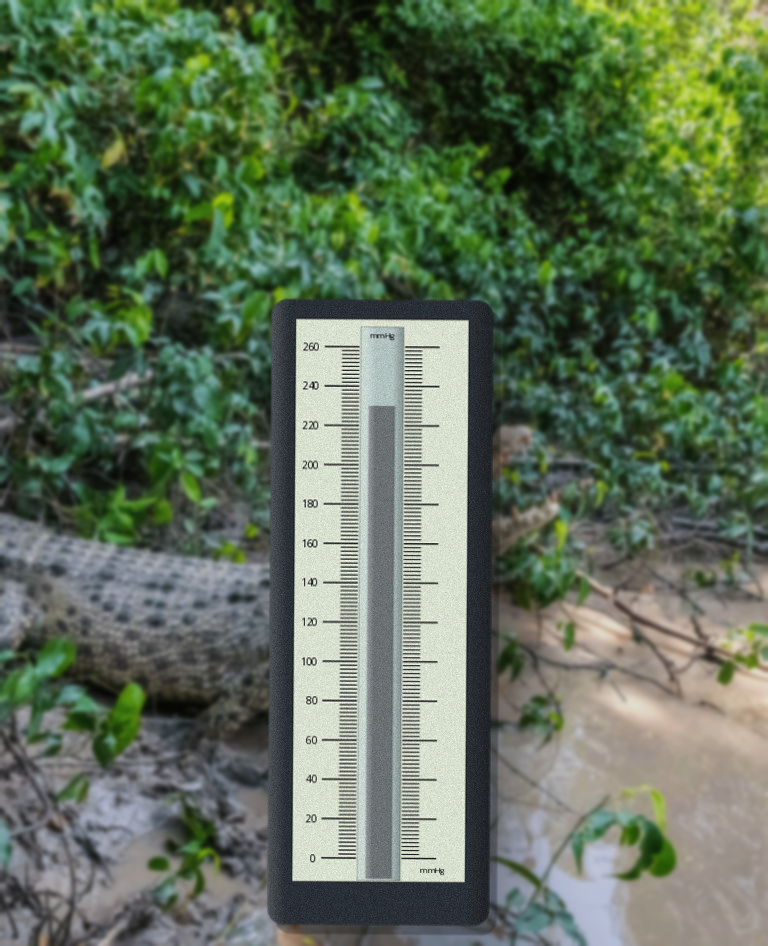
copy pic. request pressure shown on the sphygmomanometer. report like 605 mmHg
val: 230 mmHg
